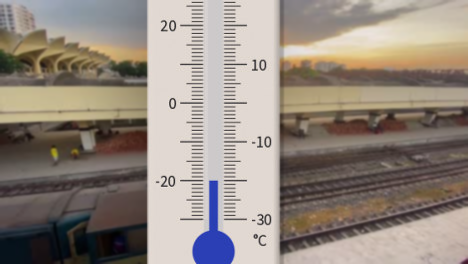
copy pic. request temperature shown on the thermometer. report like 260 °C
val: -20 °C
